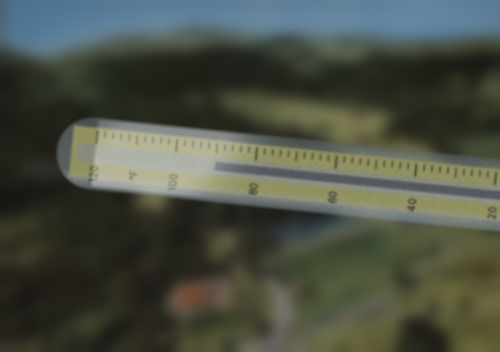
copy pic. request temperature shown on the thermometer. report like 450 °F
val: 90 °F
